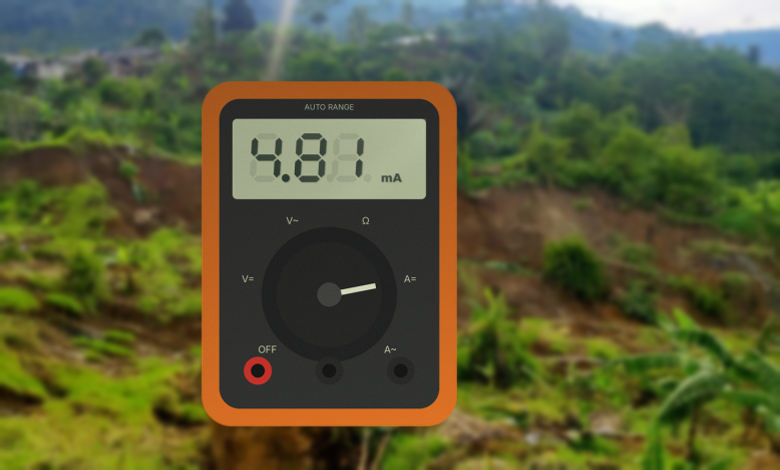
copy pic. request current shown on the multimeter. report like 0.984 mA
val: 4.81 mA
